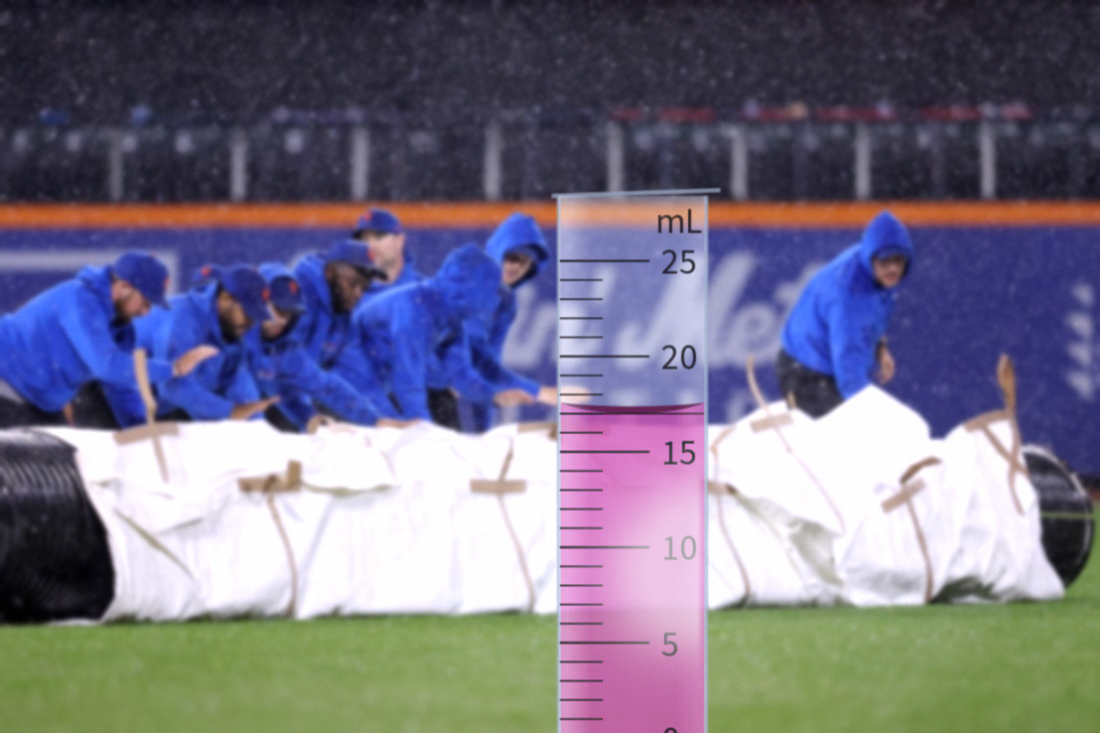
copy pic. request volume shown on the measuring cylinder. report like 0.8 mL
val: 17 mL
